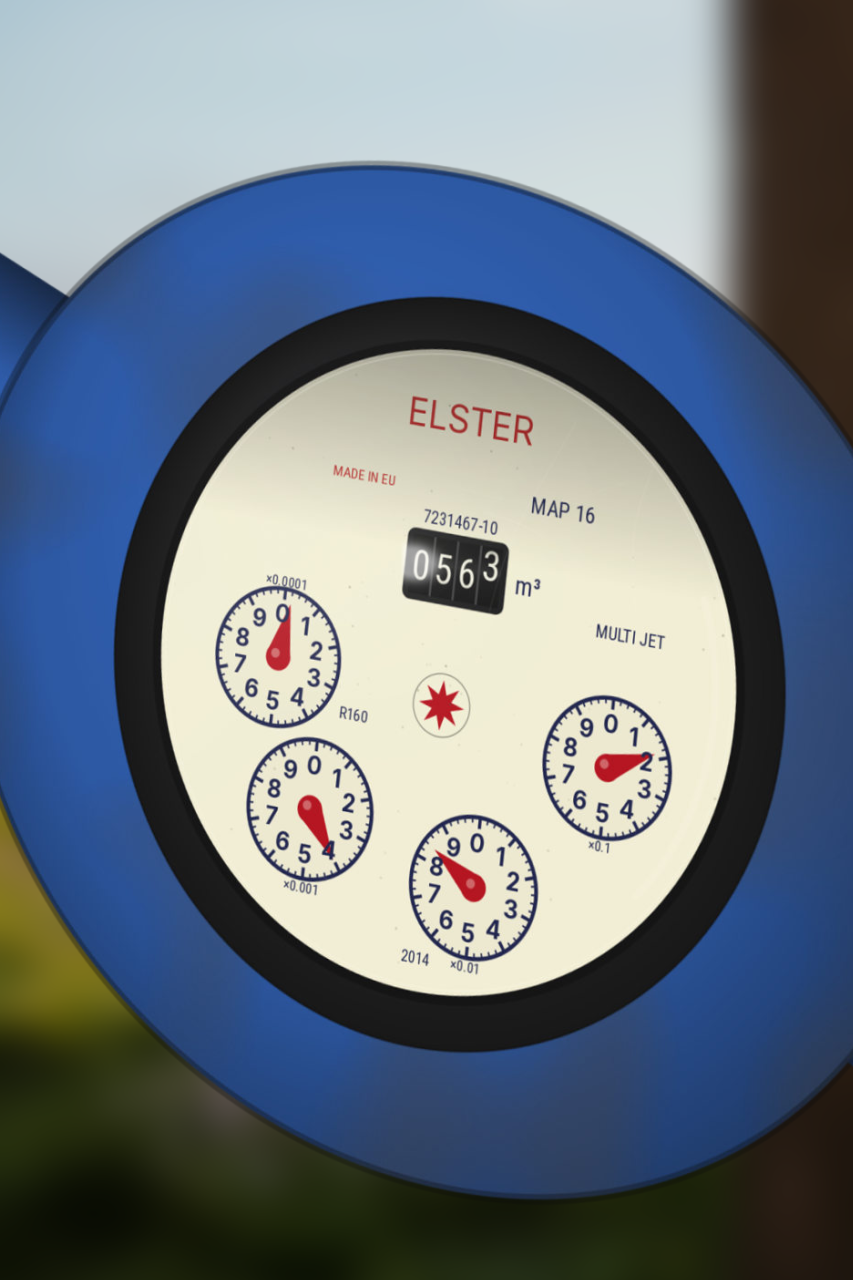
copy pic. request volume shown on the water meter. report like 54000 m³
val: 563.1840 m³
